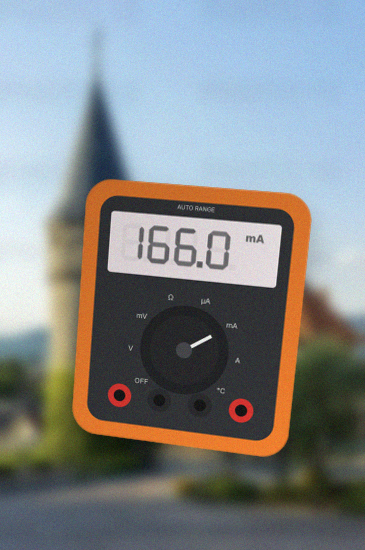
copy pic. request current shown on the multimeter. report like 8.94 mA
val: 166.0 mA
